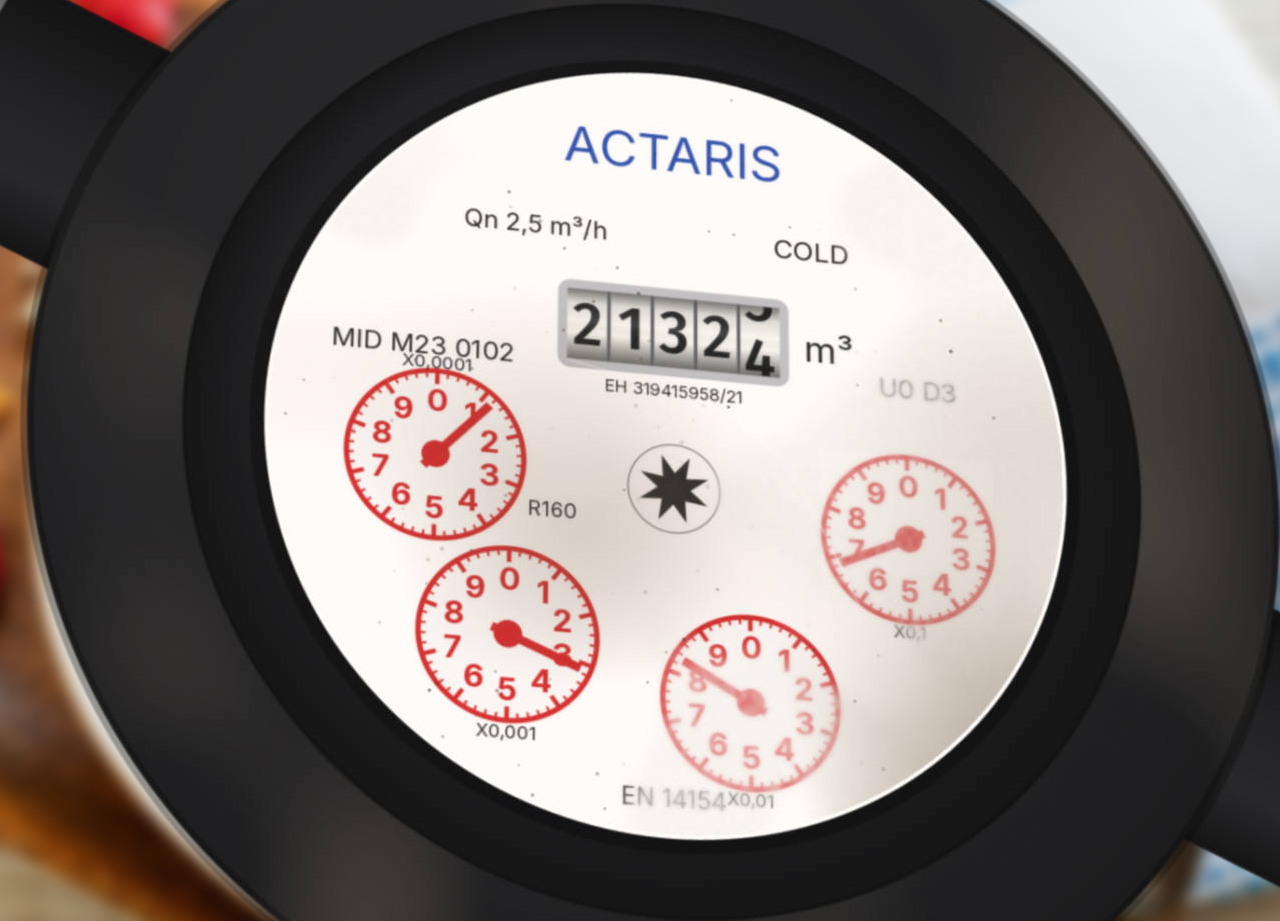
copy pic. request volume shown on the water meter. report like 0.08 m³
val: 21323.6831 m³
